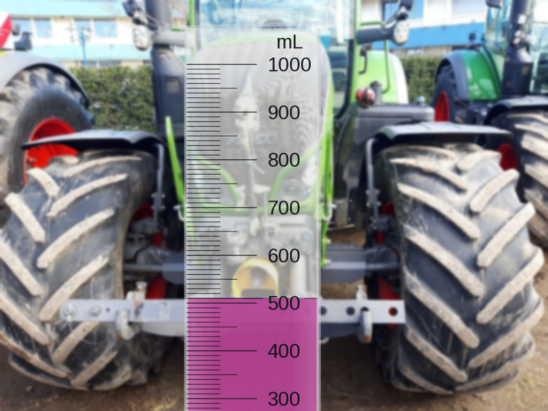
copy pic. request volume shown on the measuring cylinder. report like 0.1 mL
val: 510 mL
